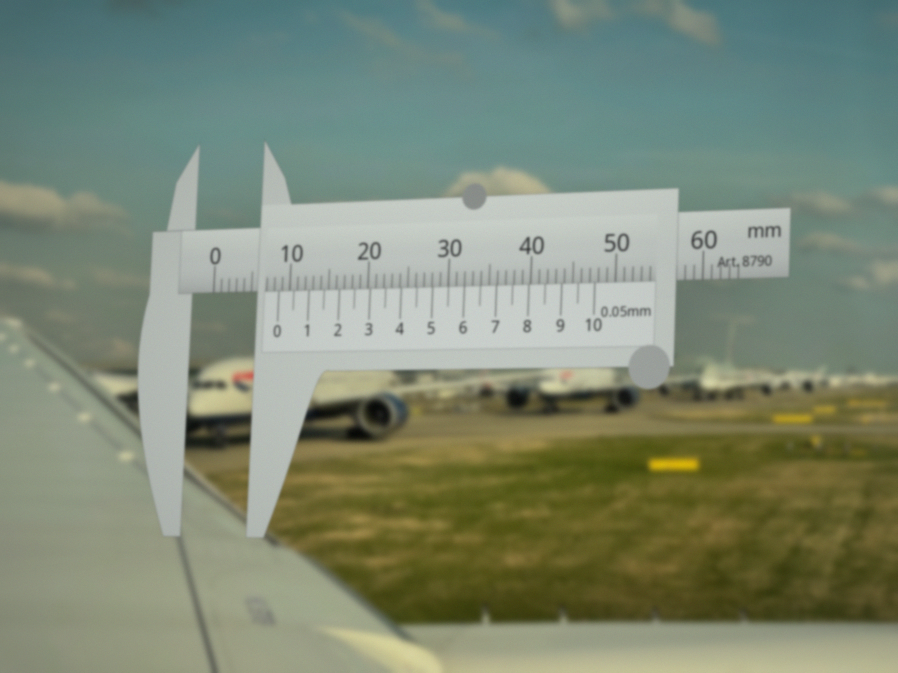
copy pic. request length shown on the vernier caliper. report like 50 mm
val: 8.6 mm
